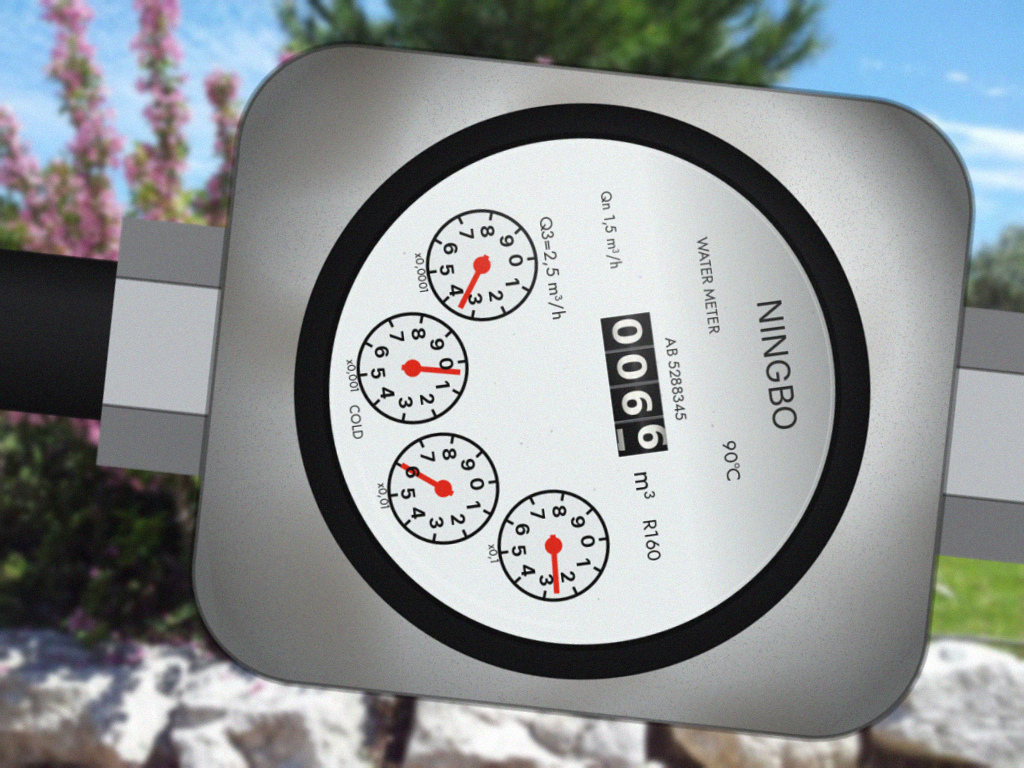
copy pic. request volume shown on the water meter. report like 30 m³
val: 66.2603 m³
